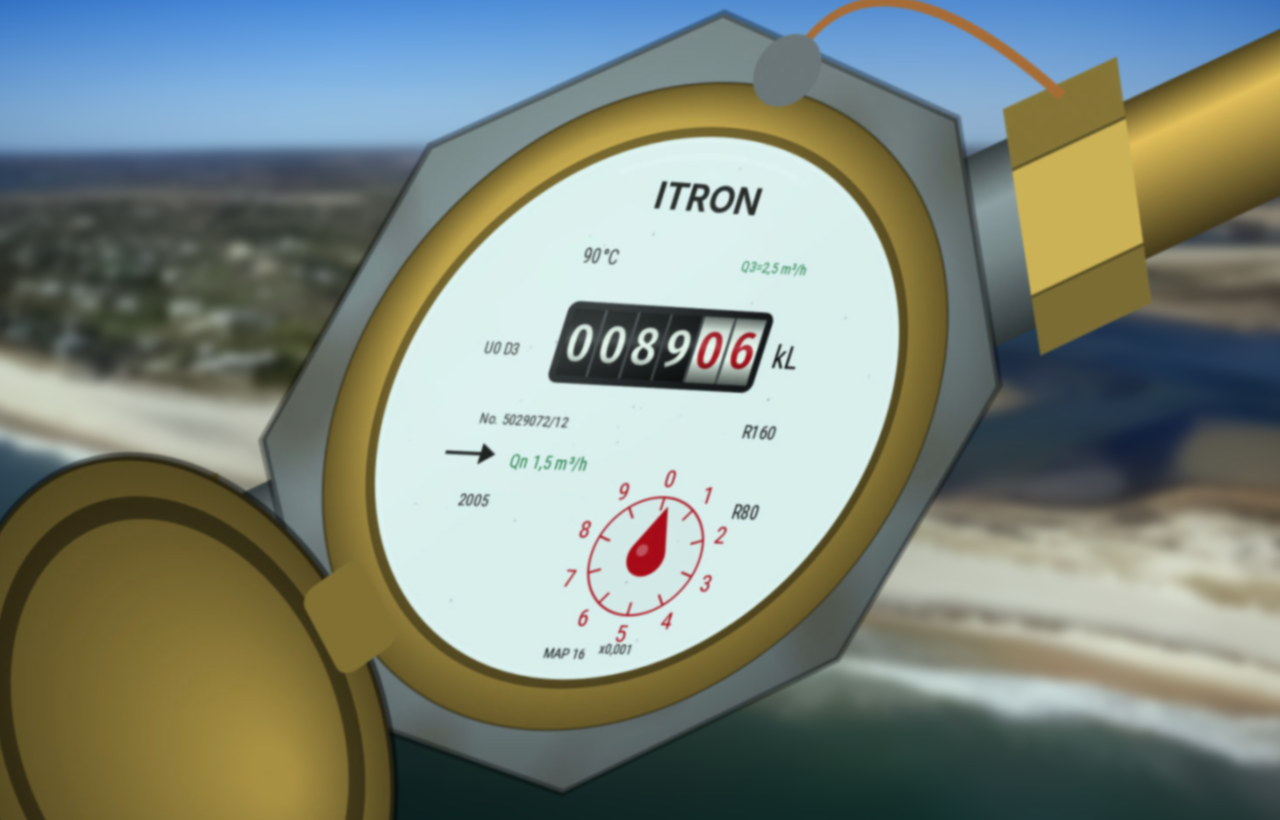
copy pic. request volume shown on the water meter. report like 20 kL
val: 89.060 kL
